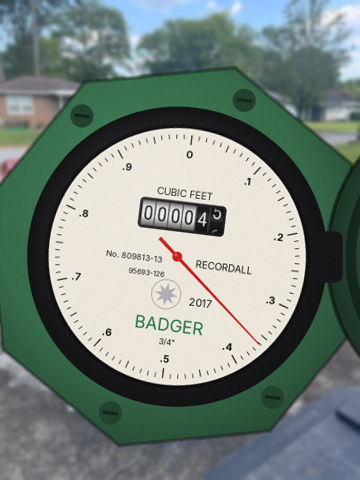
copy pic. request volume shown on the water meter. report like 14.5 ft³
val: 45.36 ft³
